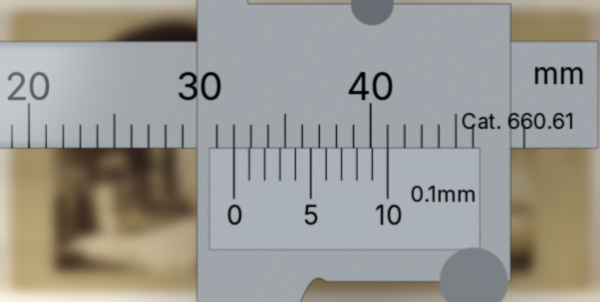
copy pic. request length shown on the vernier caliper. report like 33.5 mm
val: 32.0 mm
